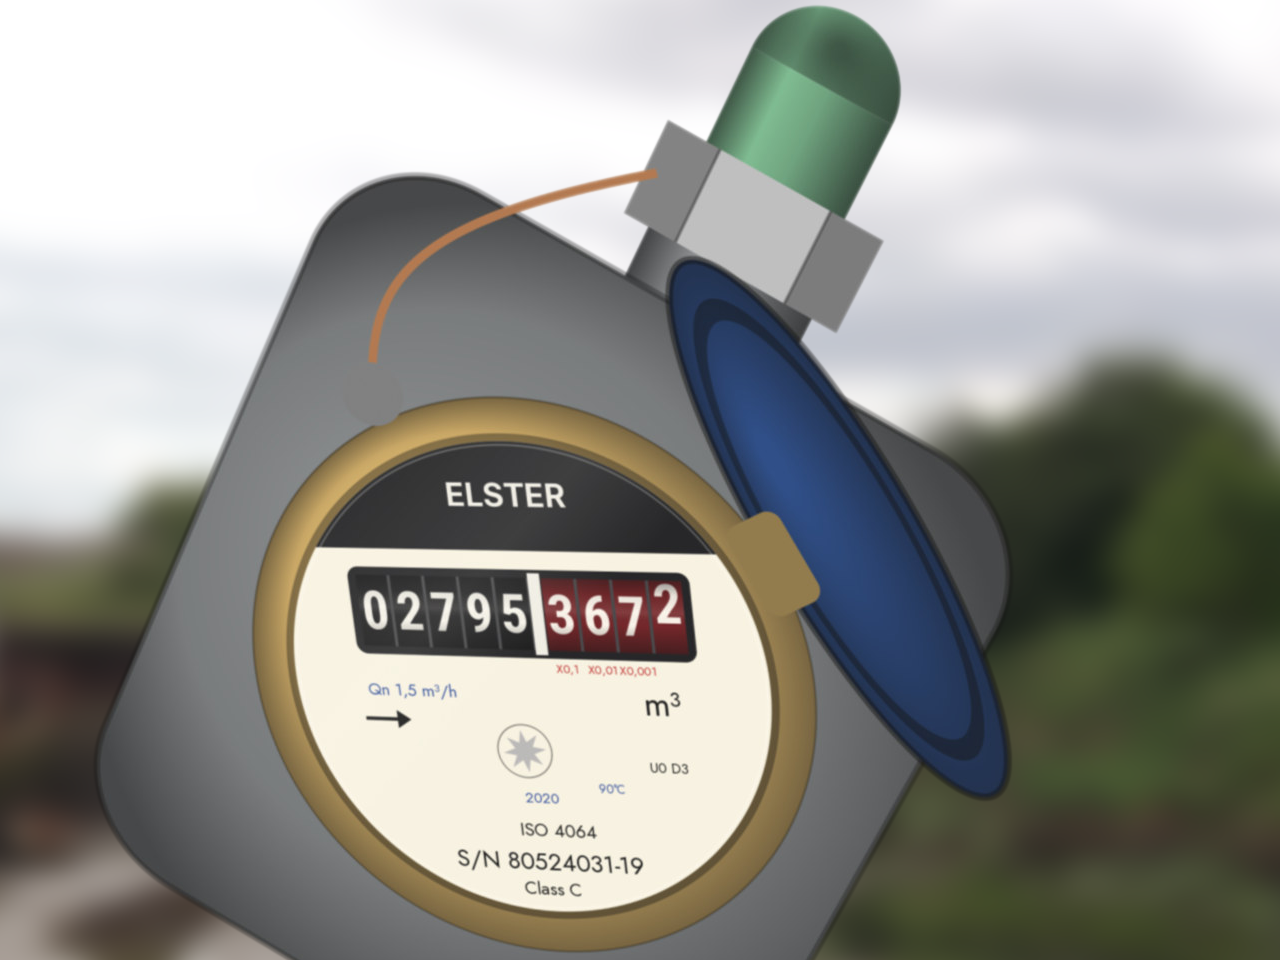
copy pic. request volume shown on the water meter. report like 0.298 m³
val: 2795.3672 m³
